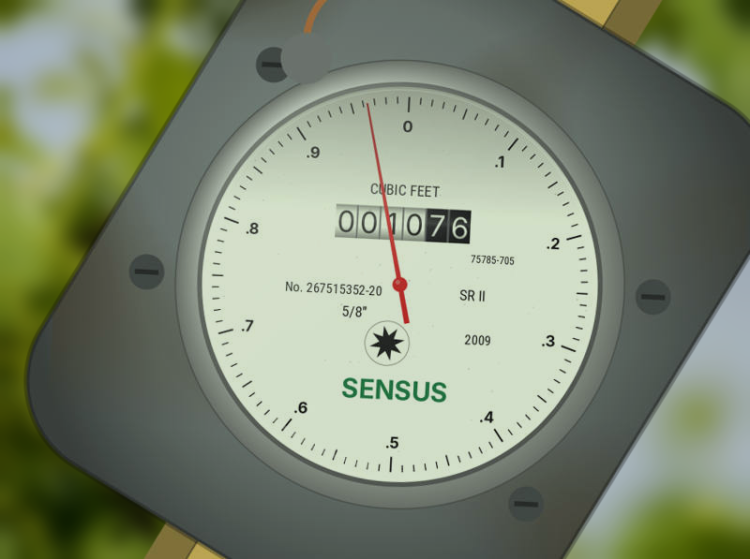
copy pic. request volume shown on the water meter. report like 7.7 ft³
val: 1075.96 ft³
